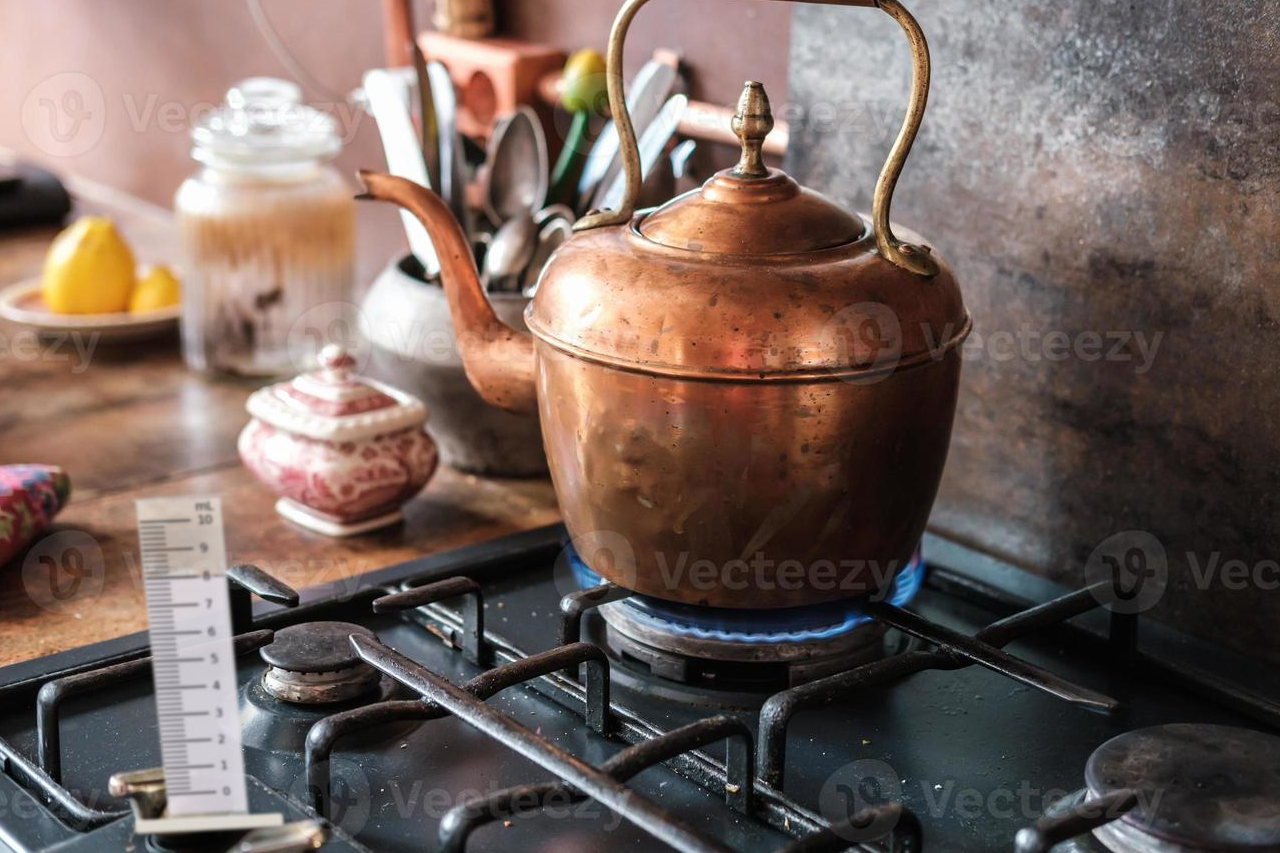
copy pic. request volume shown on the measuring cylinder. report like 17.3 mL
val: 8 mL
